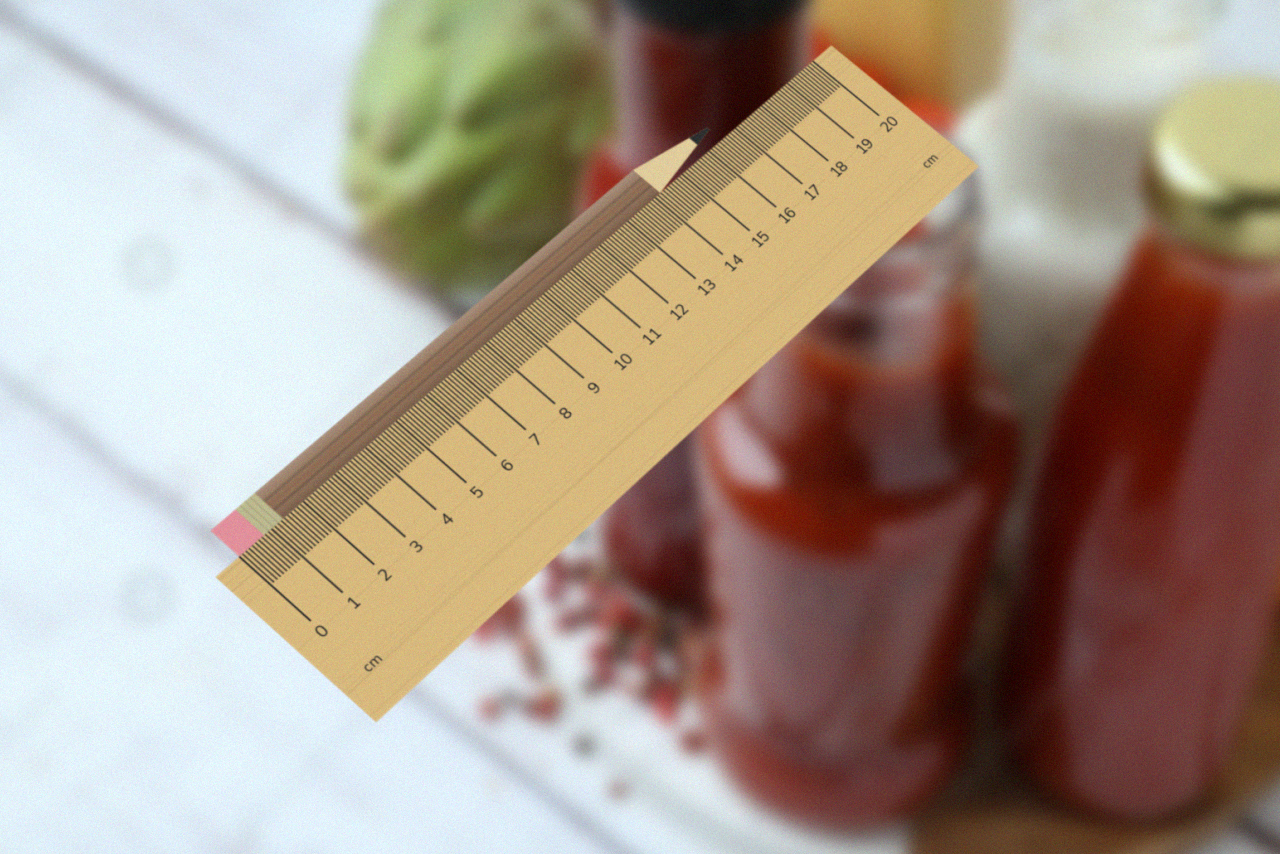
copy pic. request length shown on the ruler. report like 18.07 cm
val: 16.5 cm
